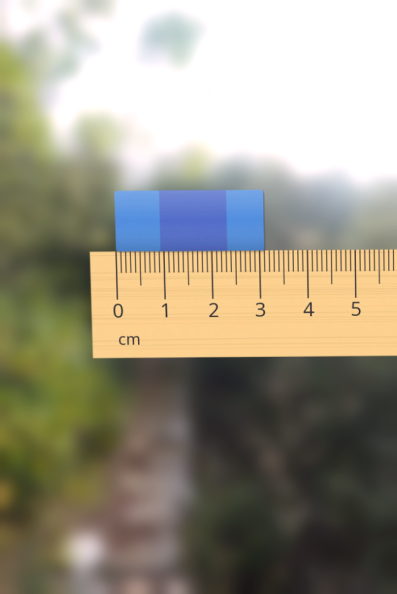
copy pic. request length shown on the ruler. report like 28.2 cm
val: 3.1 cm
